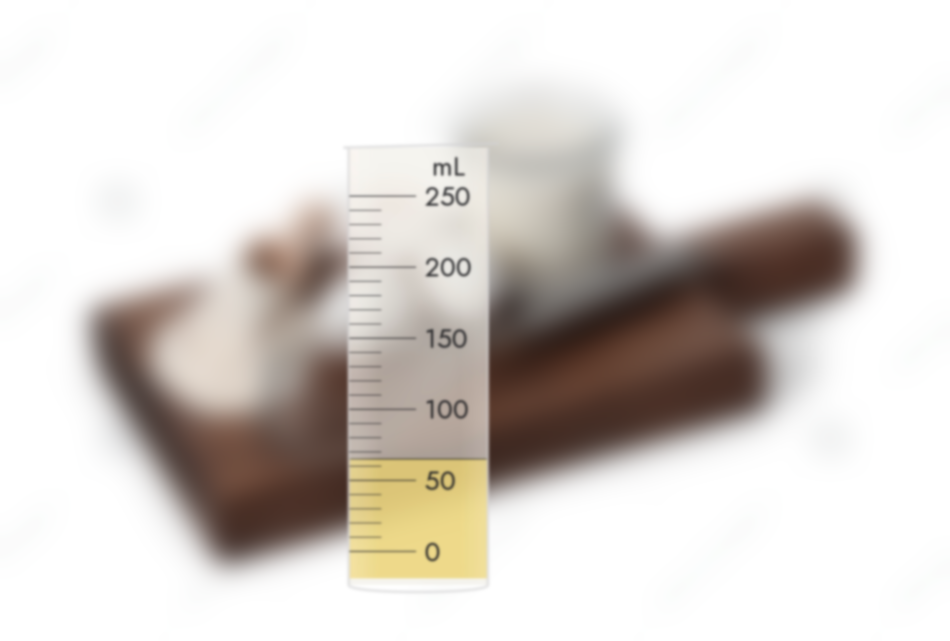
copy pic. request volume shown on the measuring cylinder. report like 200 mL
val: 65 mL
